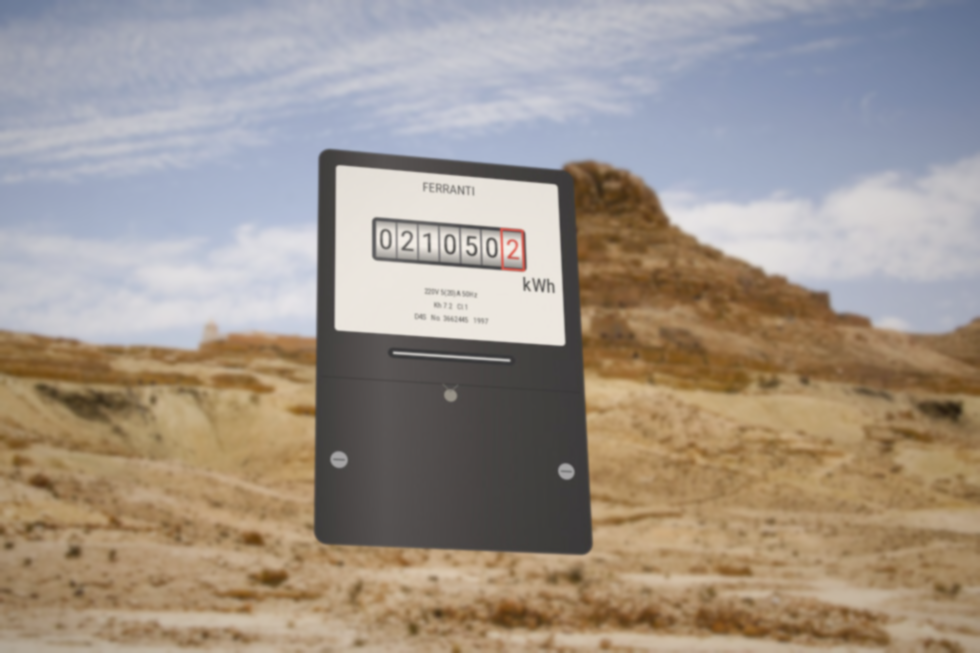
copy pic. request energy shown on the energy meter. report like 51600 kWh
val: 21050.2 kWh
